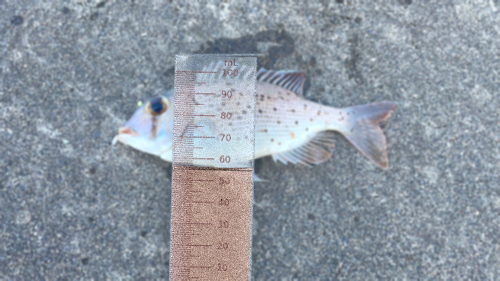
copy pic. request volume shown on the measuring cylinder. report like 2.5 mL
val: 55 mL
